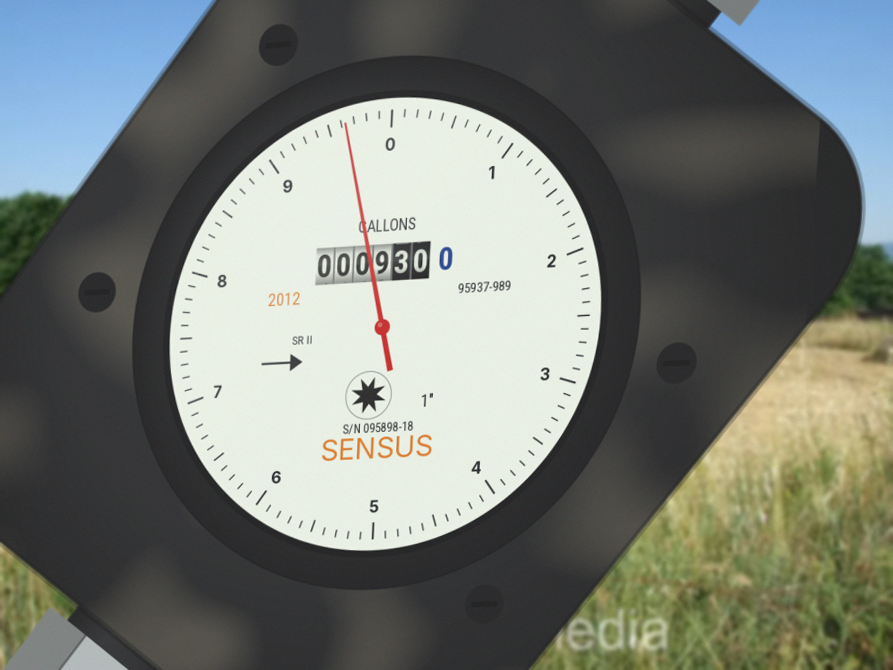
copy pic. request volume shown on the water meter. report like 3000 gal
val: 9299.6 gal
